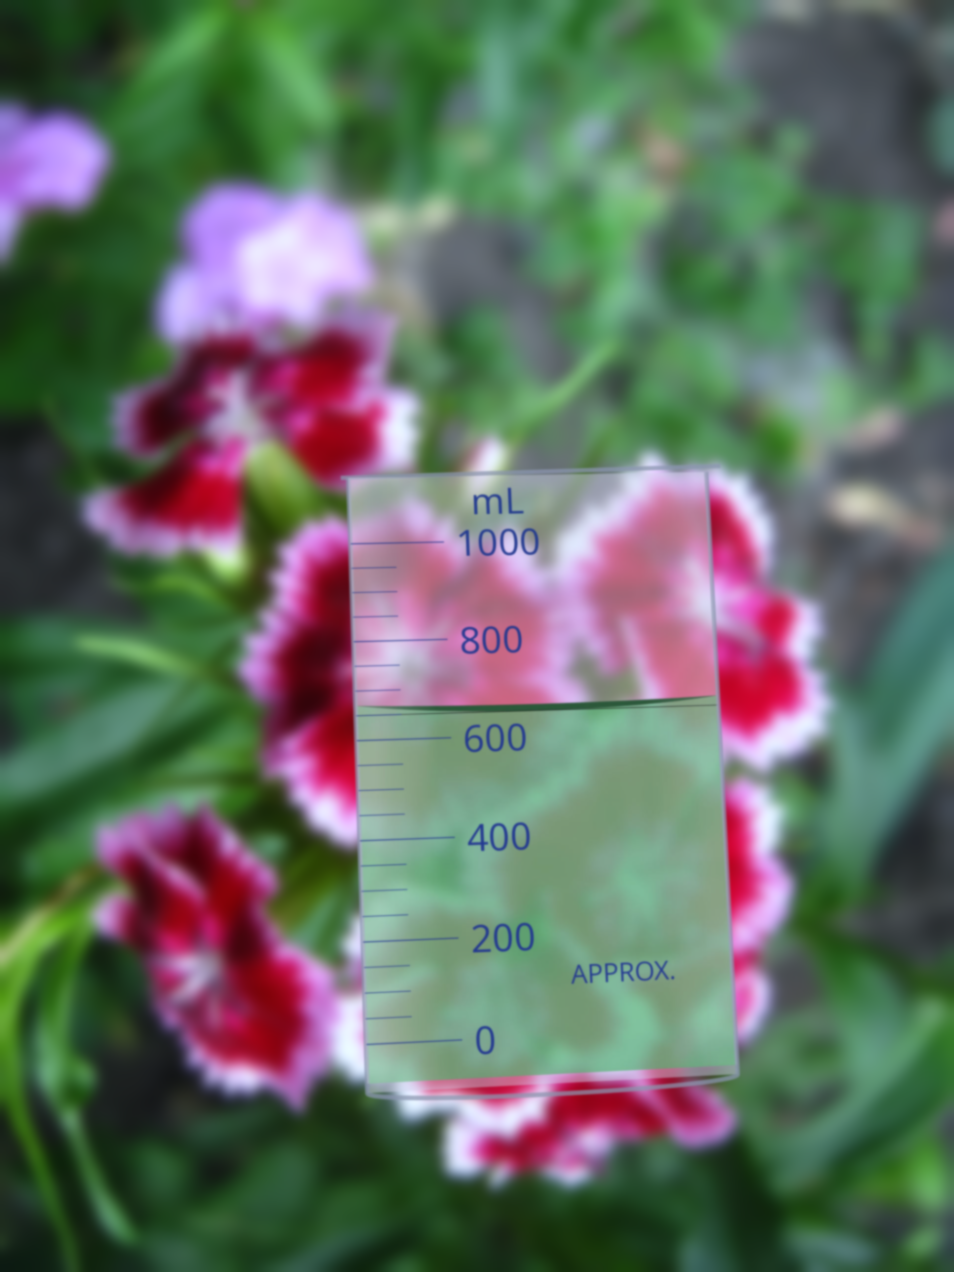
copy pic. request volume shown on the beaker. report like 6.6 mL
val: 650 mL
